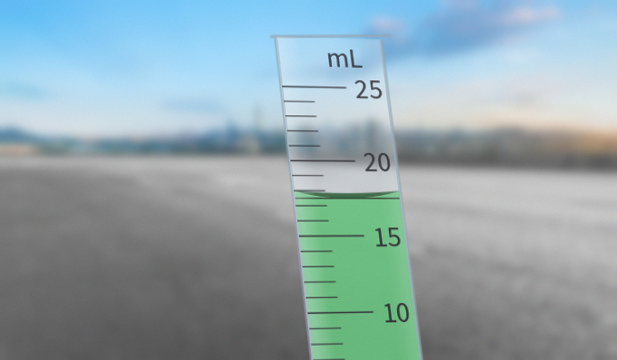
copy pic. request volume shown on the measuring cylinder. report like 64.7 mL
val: 17.5 mL
